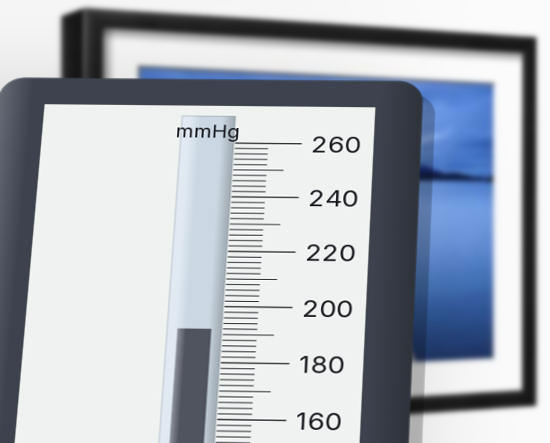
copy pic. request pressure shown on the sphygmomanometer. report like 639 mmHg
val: 192 mmHg
